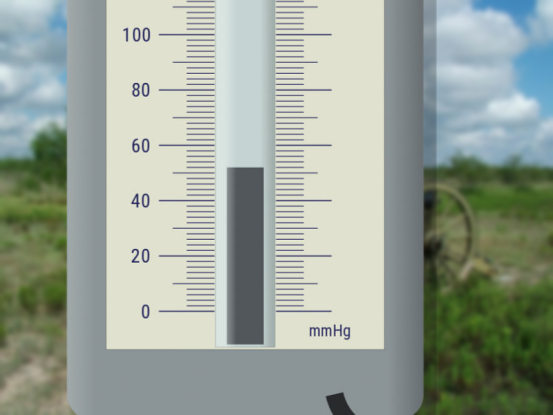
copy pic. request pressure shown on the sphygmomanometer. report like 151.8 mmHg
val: 52 mmHg
